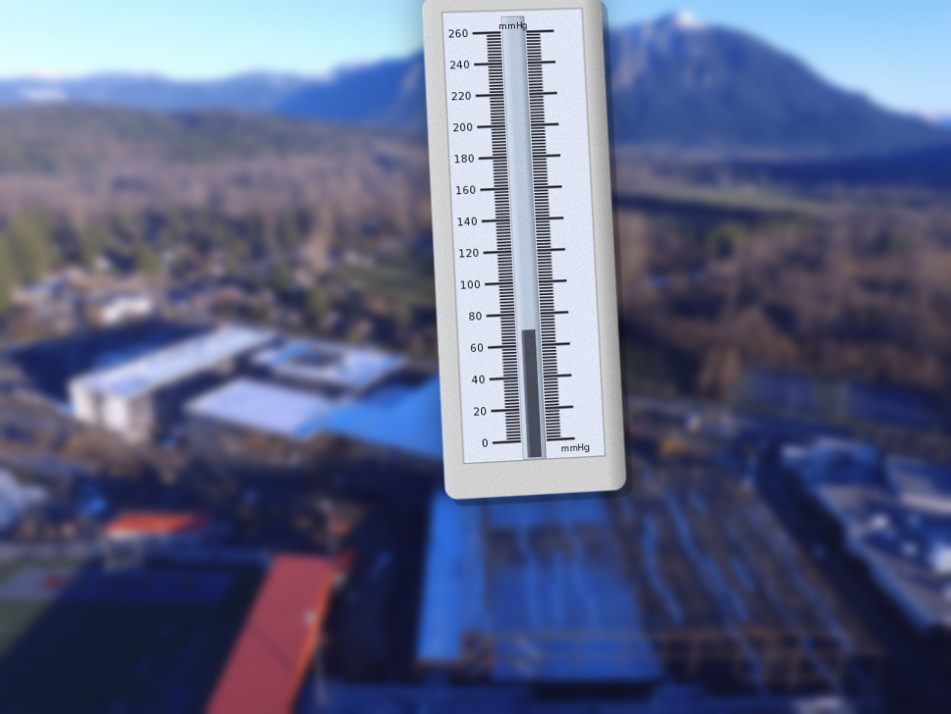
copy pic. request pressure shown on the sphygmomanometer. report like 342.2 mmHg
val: 70 mmHg
